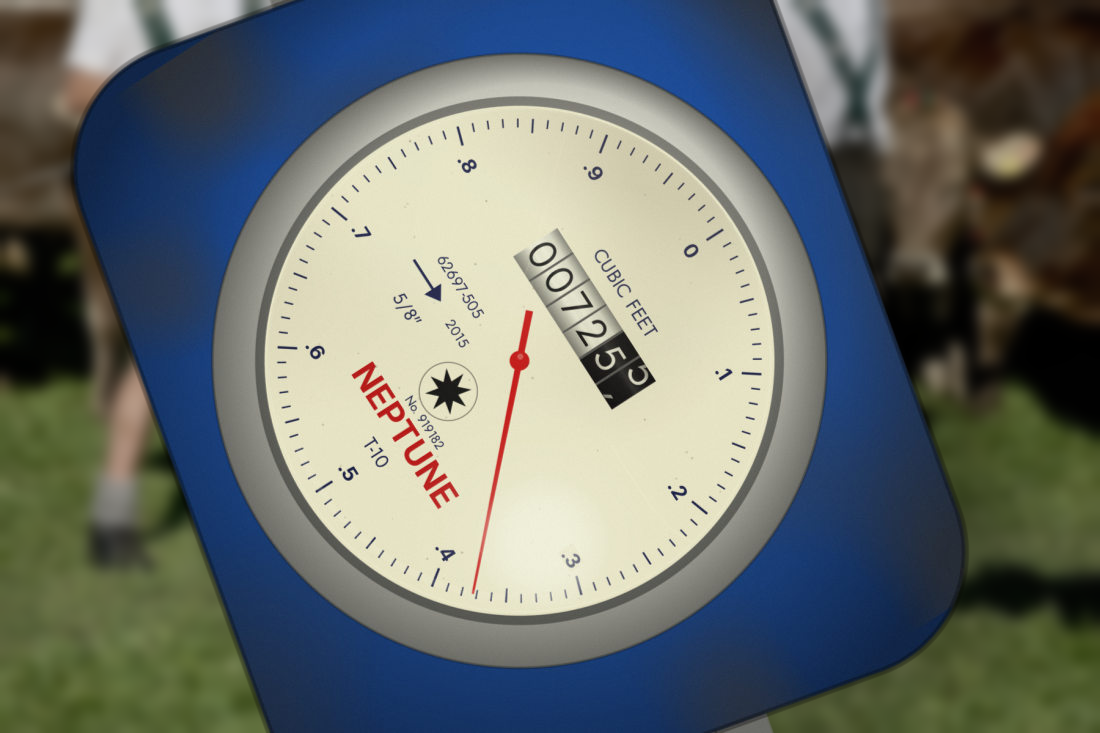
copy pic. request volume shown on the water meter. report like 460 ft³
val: 7255.37 ft³
